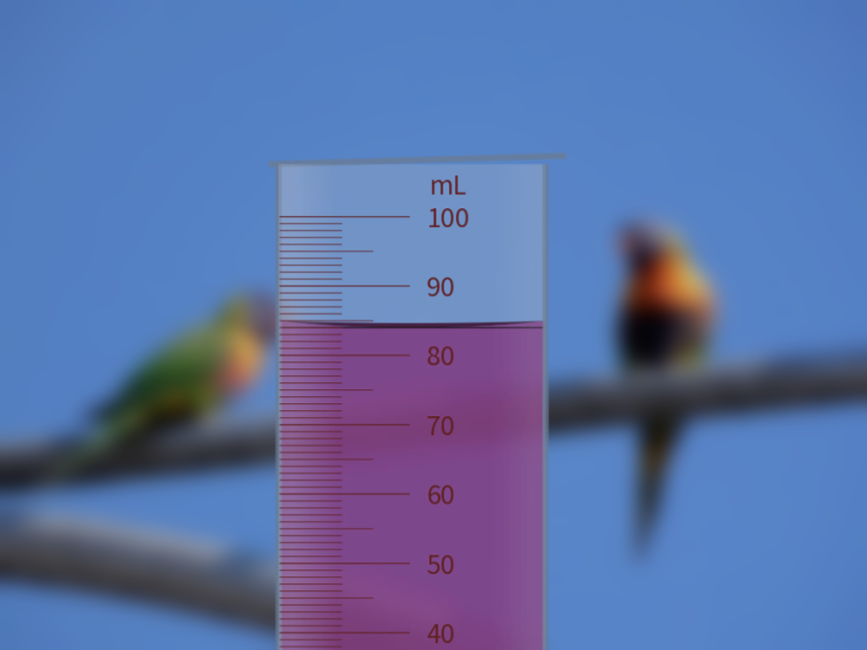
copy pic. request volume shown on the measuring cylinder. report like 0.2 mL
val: 84 mL
